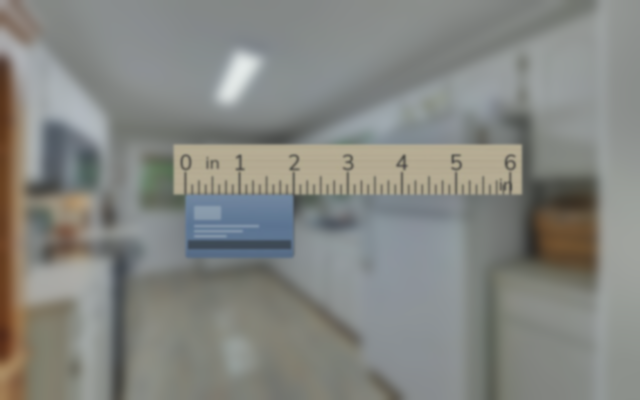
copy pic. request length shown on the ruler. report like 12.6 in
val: 2 in
